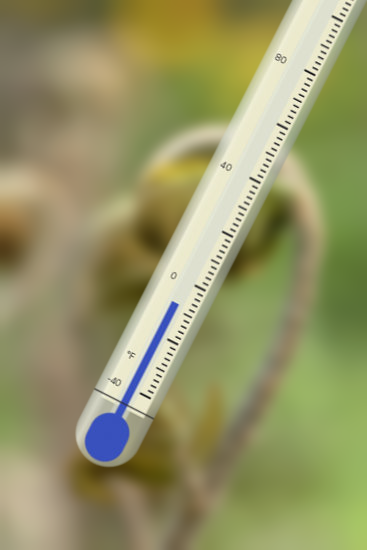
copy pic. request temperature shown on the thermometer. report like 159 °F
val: -8 °F
